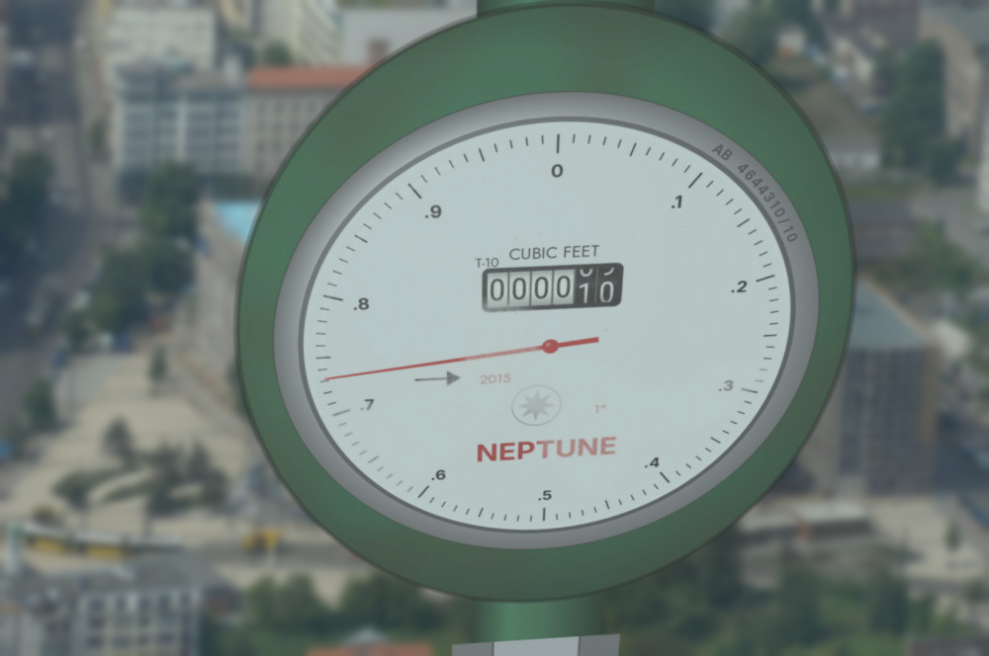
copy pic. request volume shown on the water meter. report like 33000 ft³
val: 9.73 ft³
